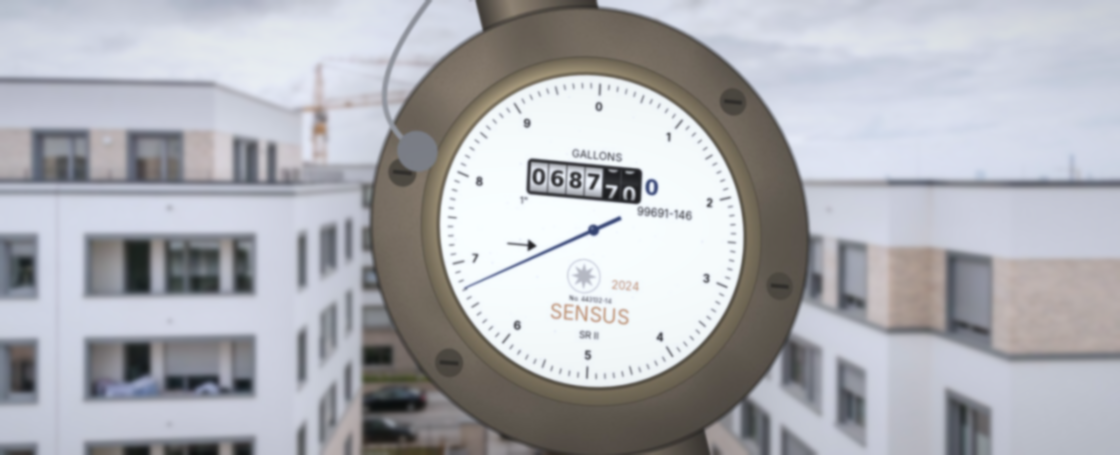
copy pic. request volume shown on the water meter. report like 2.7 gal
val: 687696.7 gal
